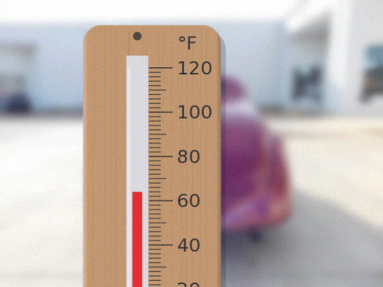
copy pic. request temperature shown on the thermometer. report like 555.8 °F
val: 64 °F
